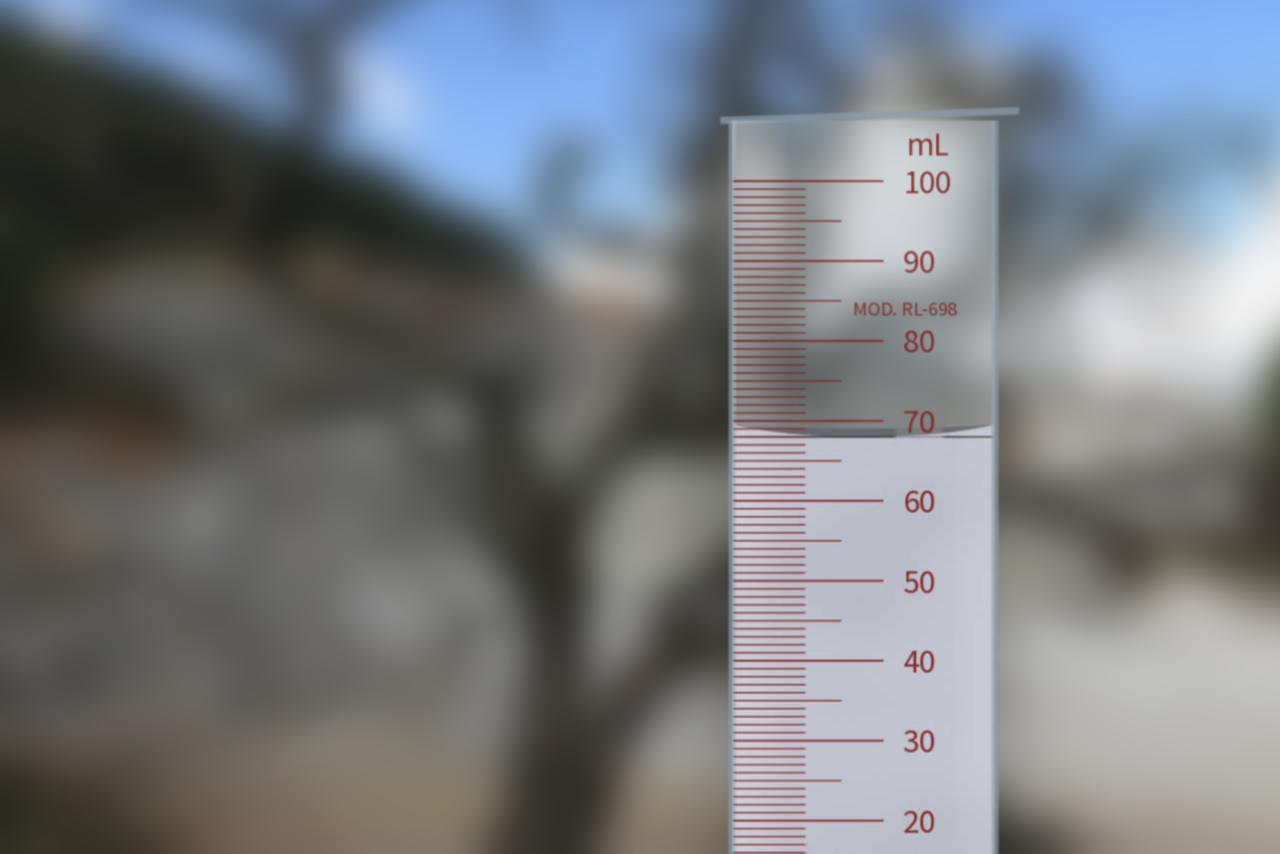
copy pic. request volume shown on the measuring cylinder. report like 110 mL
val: 68 mL
